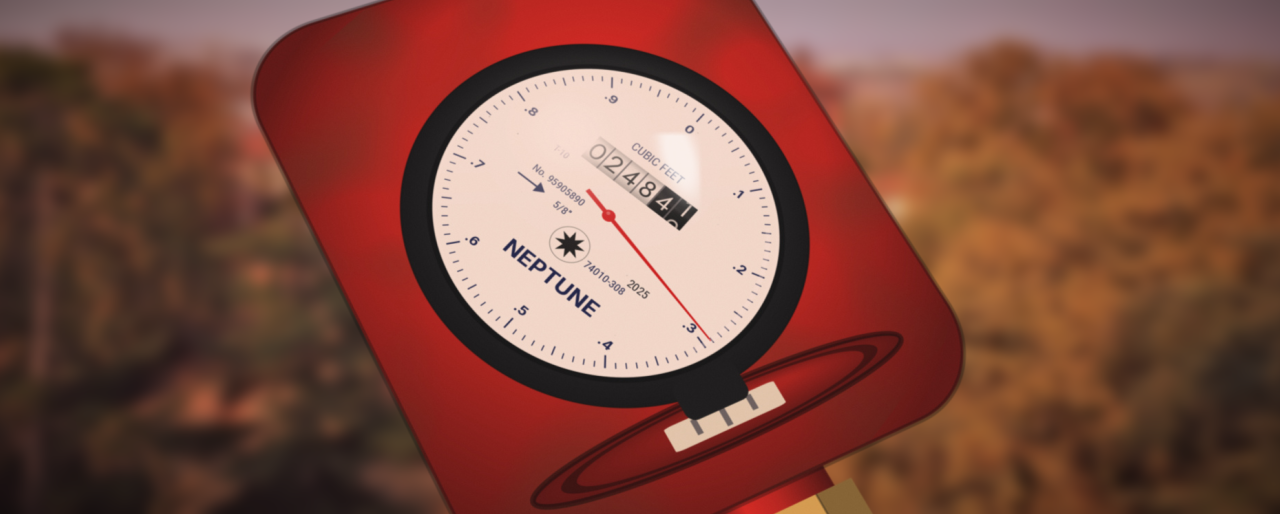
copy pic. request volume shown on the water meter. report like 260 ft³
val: 24841.29 ft³
